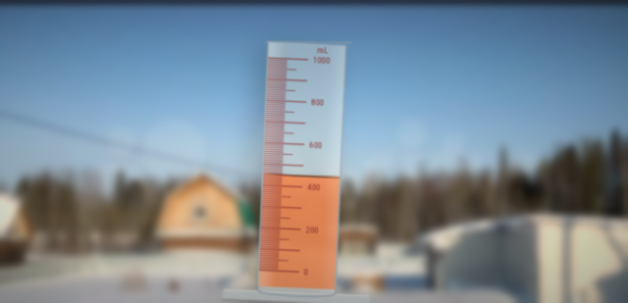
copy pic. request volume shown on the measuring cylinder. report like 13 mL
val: 450 mL
